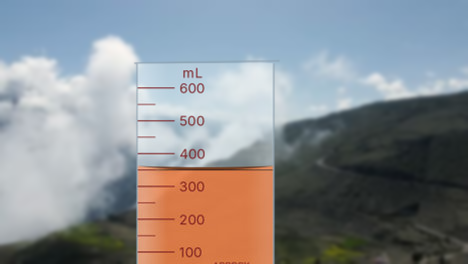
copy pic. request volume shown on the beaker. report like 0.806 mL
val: 350 mL
